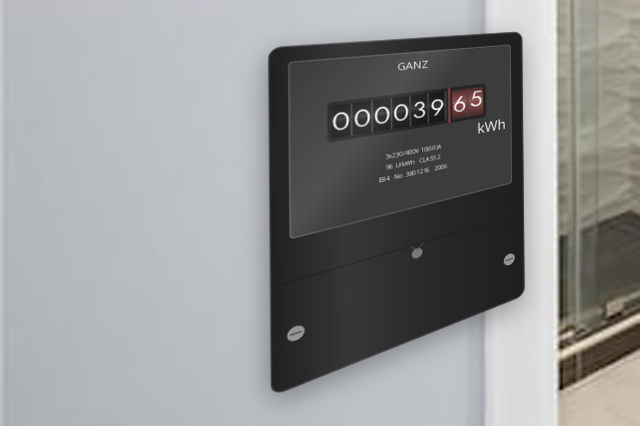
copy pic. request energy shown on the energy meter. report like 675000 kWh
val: 39.65 kWh
